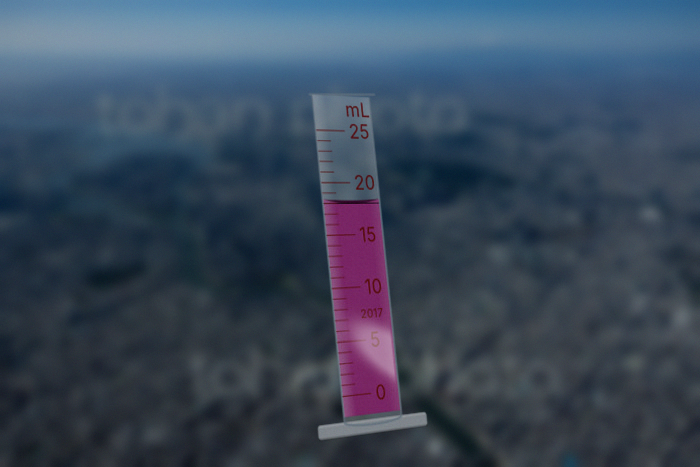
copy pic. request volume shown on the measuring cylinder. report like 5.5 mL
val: 18 mL
